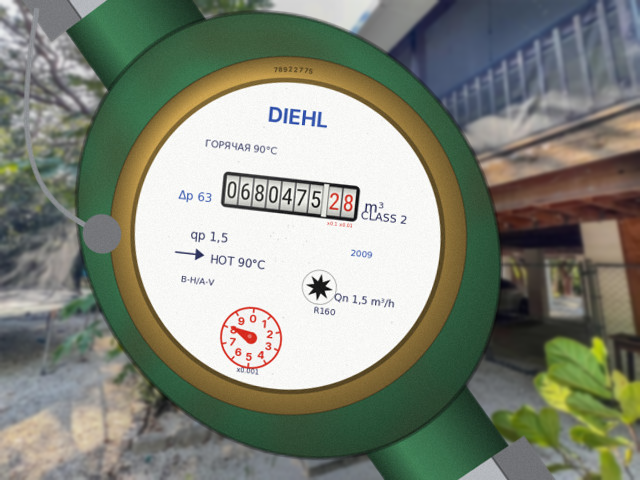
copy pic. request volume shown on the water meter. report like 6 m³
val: 680475.288 m³
